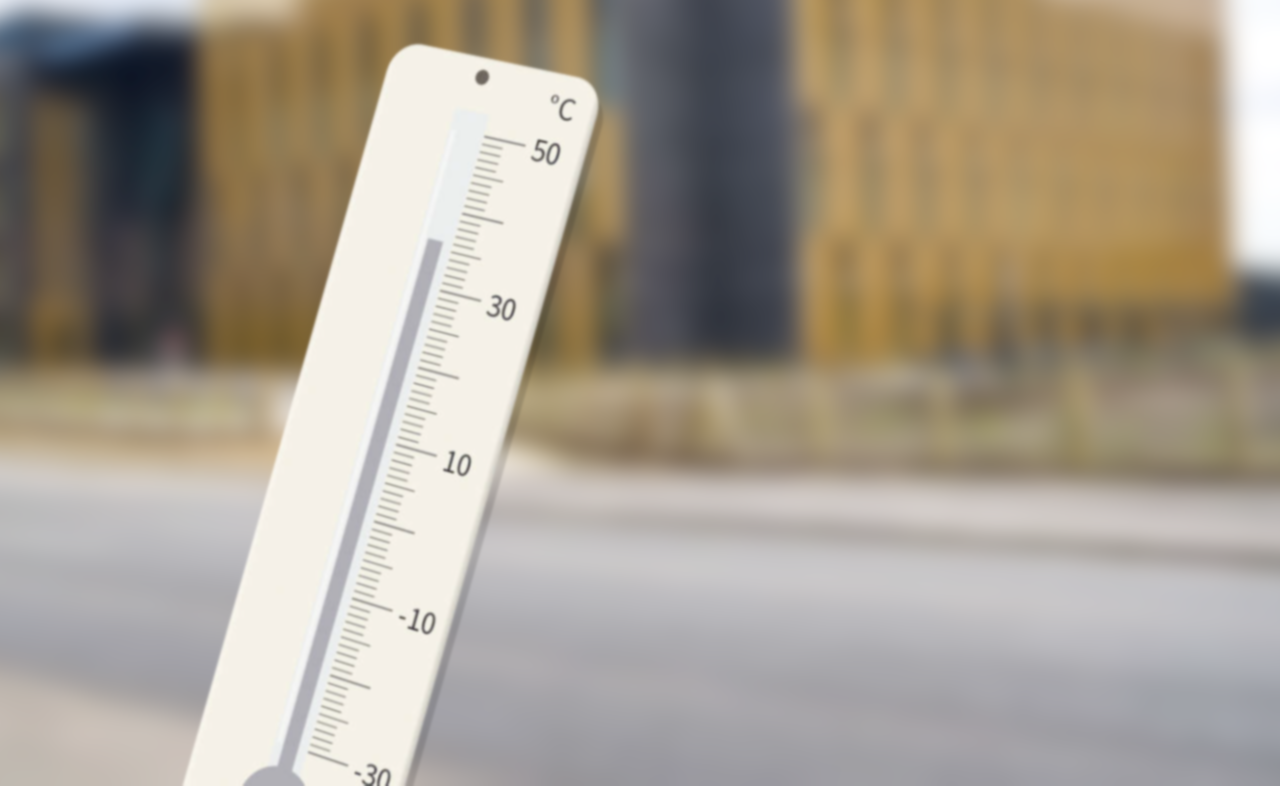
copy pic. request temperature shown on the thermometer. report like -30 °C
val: 36 °C
